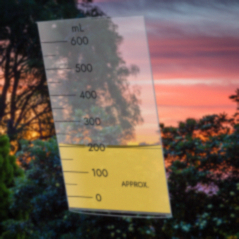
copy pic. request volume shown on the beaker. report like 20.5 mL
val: 200 mL
